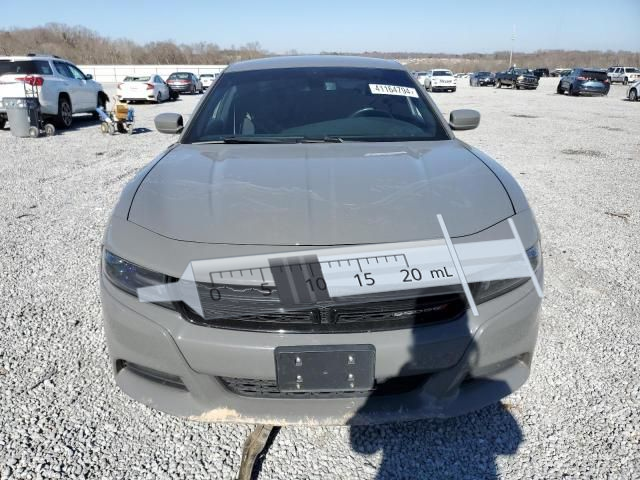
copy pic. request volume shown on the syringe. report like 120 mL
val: 6 mL
